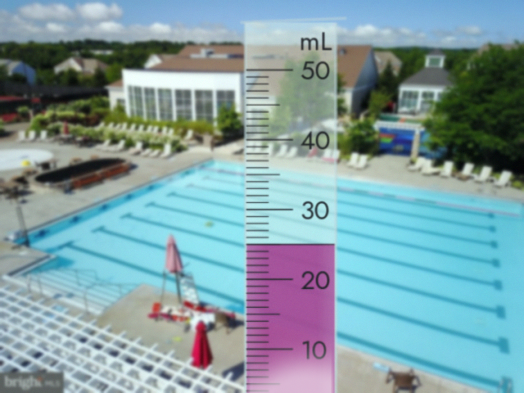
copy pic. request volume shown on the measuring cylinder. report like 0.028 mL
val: 25 mL
